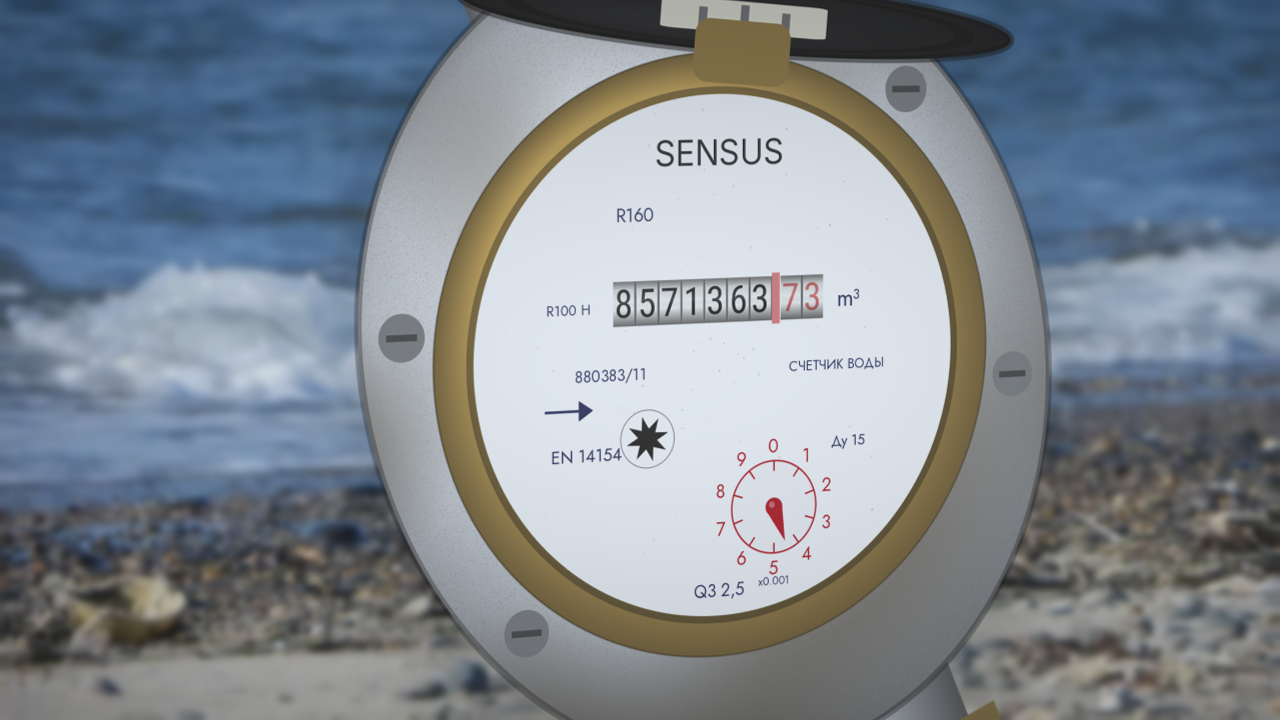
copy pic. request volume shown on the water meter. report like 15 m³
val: 8571363.734 m³
